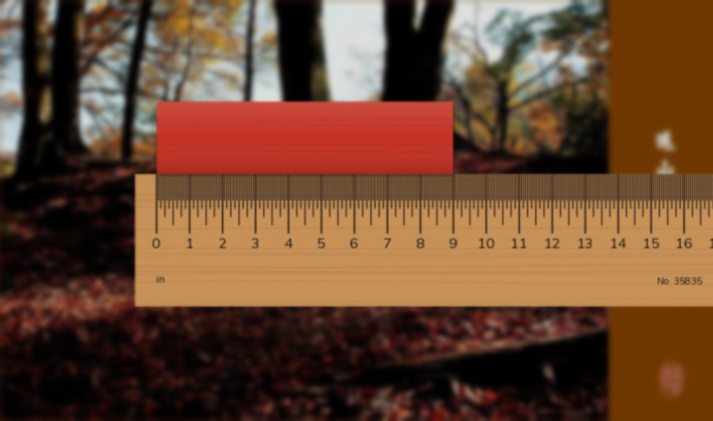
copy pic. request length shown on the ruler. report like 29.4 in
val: 9 in
